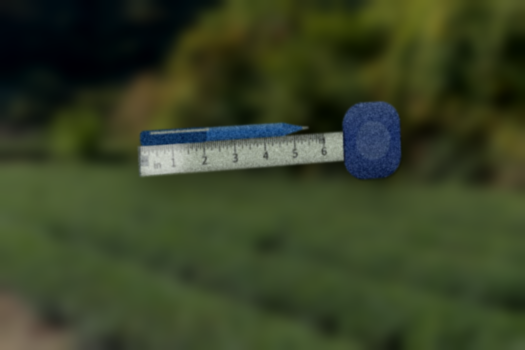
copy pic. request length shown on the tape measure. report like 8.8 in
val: 5.5 in
